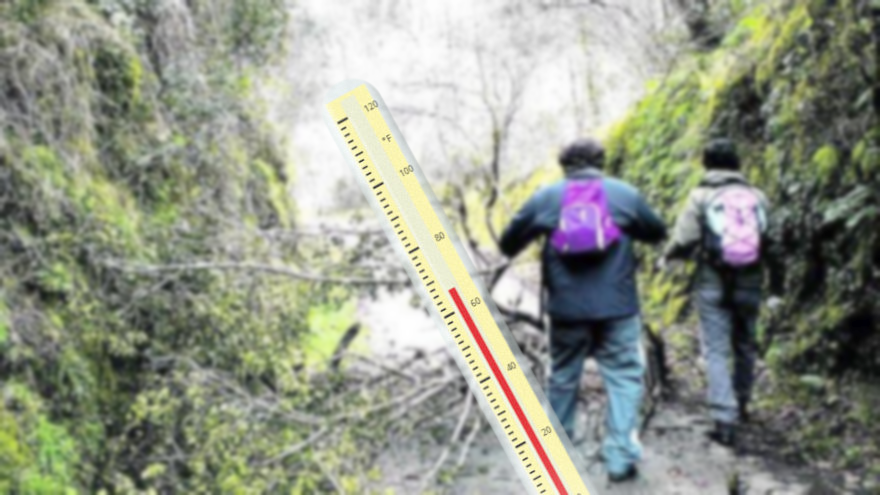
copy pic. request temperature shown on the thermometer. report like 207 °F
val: 66 °F
